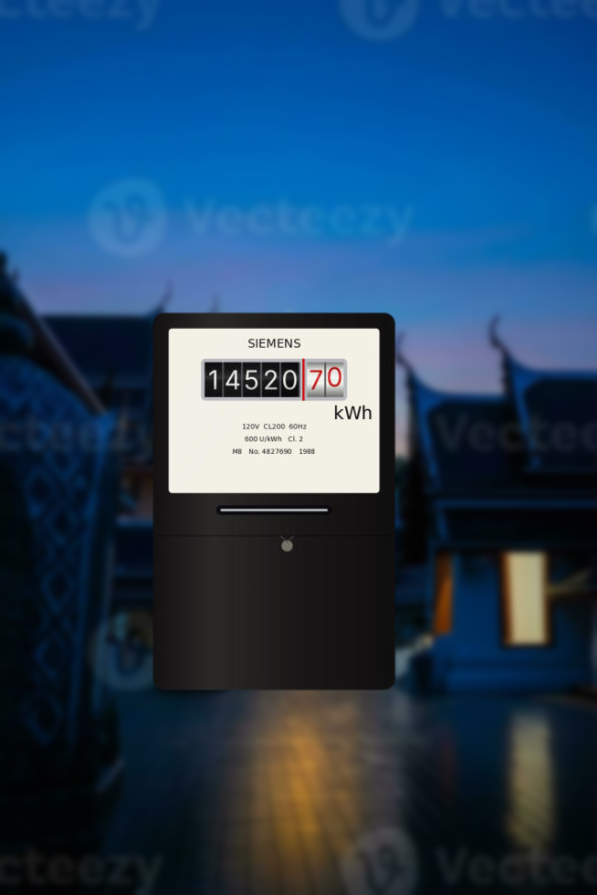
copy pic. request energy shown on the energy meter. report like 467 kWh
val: 14520.70 kWh
